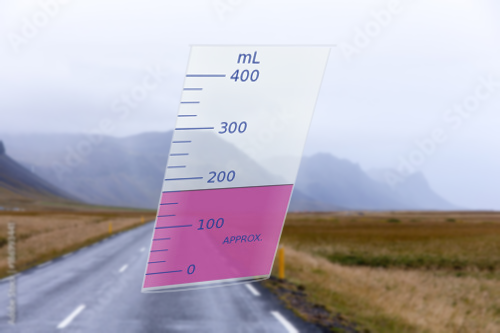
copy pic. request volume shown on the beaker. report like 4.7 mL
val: 175 mL
